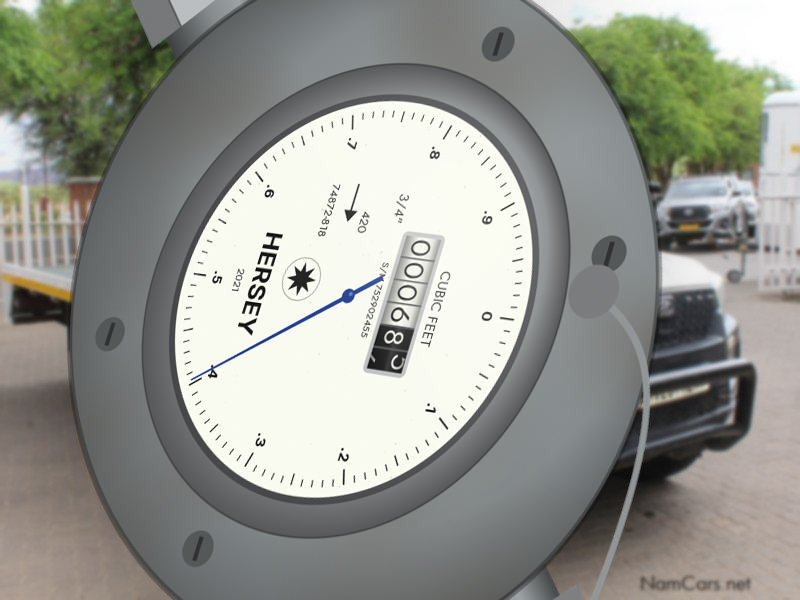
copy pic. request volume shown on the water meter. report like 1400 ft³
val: 685.40 ft³
